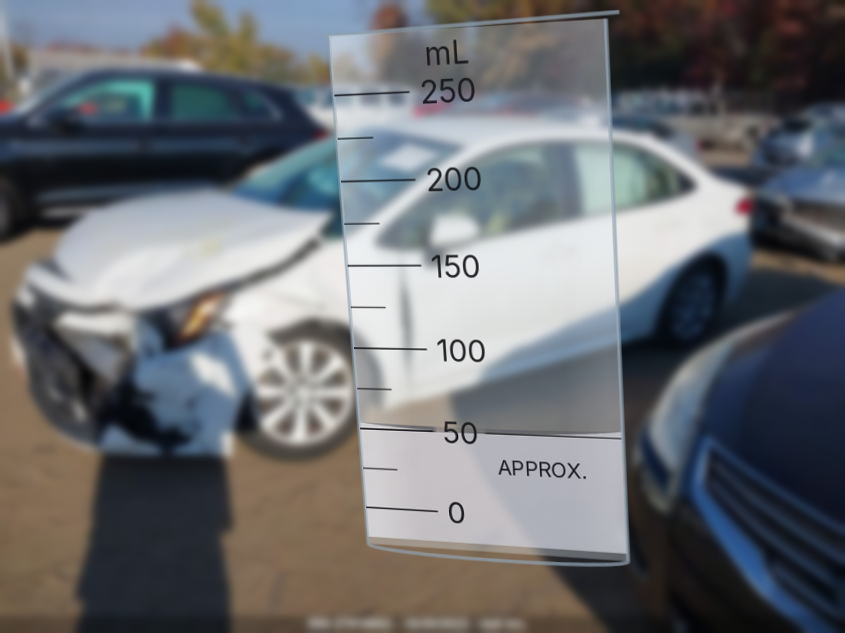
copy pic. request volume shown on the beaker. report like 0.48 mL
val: 50 mL
